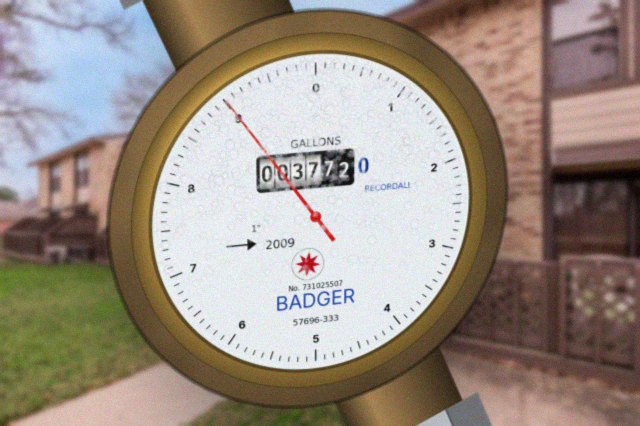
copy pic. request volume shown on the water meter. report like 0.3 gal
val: 37719.0 gal
